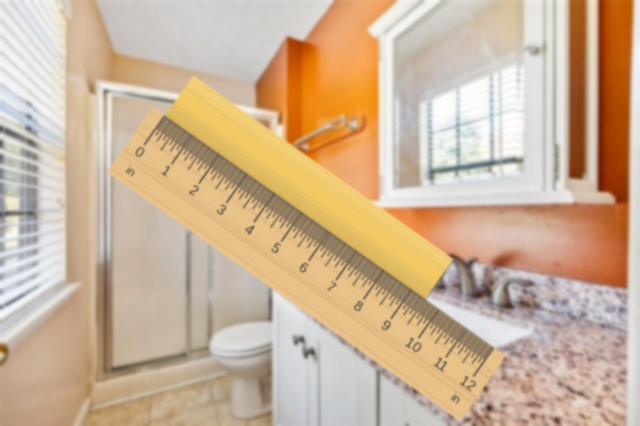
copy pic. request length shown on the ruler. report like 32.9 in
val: 9.5 in
